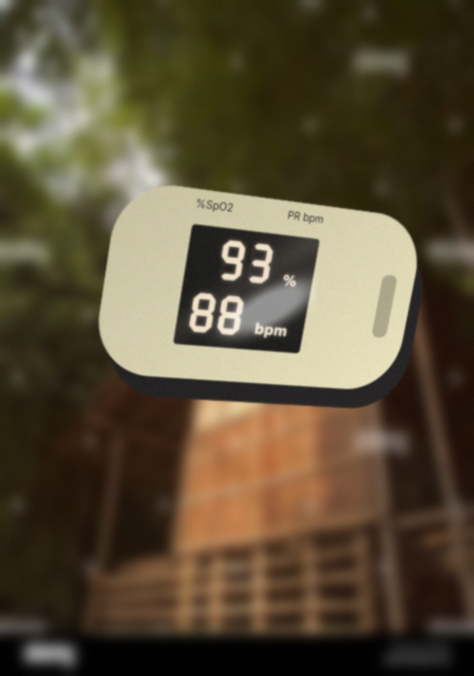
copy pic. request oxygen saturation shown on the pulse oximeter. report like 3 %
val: 93 %
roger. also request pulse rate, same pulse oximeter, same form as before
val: 88 bpm
